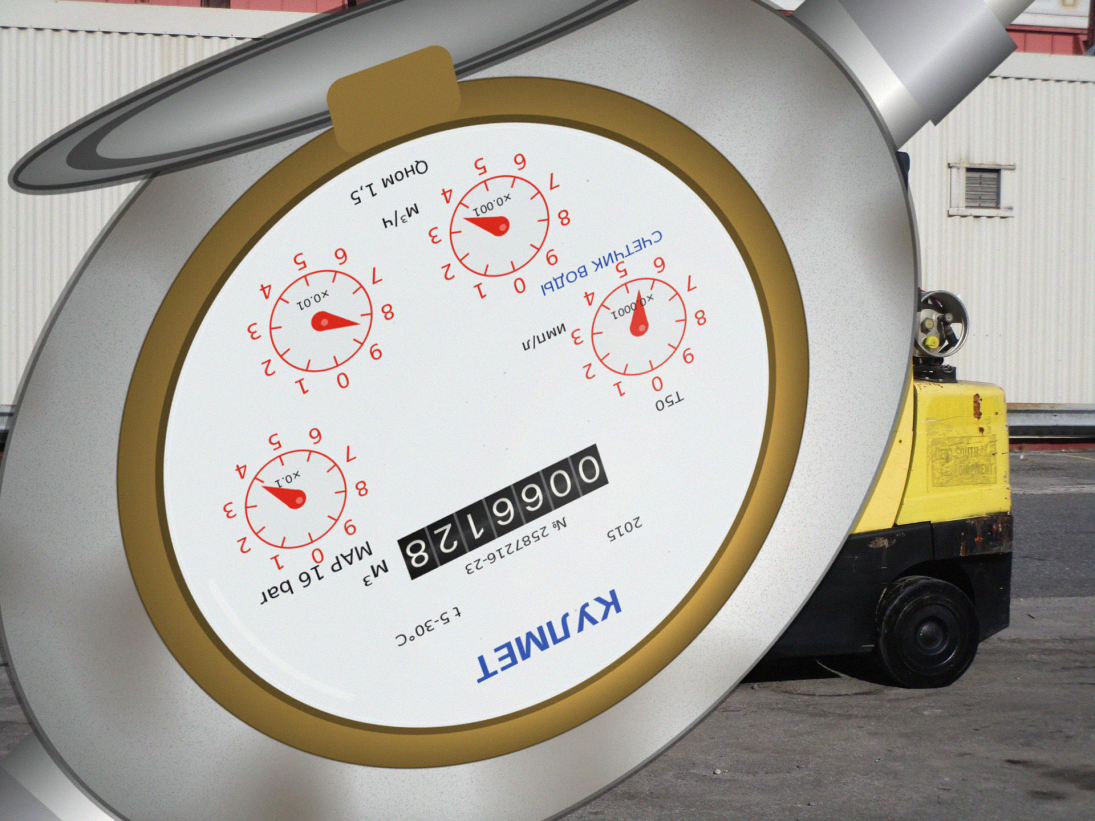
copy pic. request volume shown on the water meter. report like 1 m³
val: 66128.3835 m³
